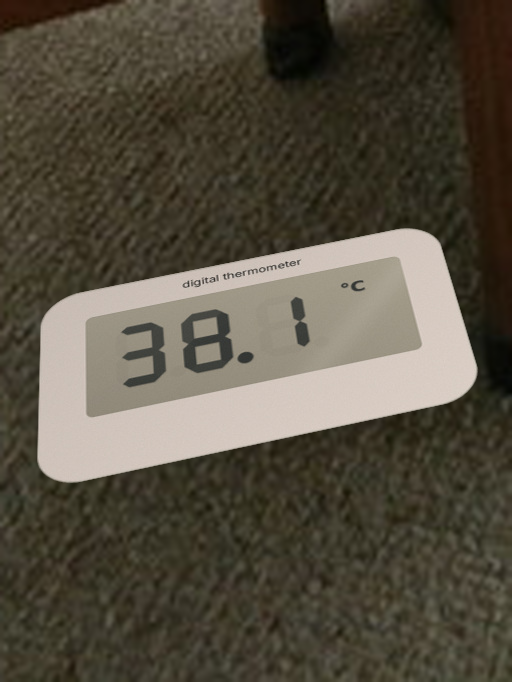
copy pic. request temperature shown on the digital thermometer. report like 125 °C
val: 38.1 °C
